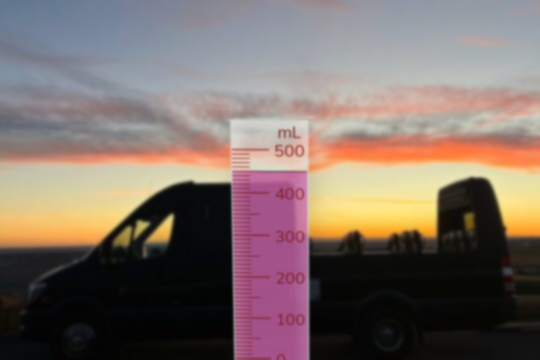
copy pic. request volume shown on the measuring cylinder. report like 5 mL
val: 450 mL
